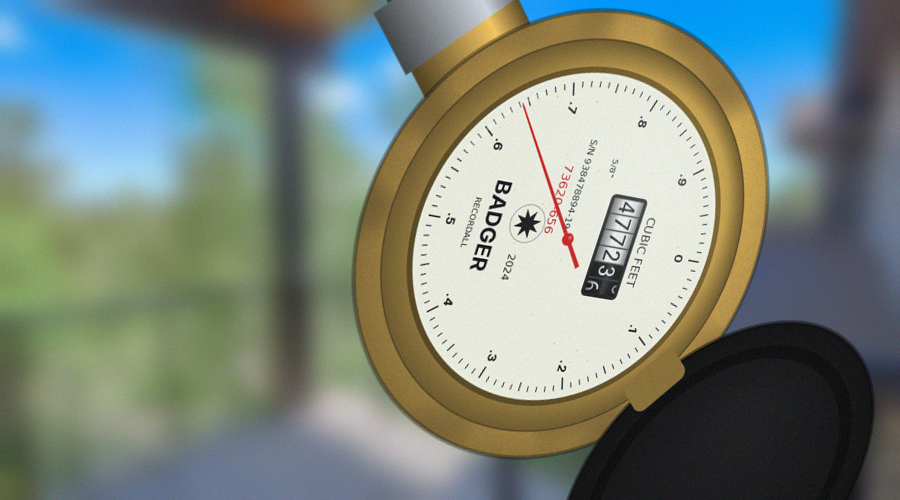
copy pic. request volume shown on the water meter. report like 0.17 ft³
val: 477235.64 ft³
